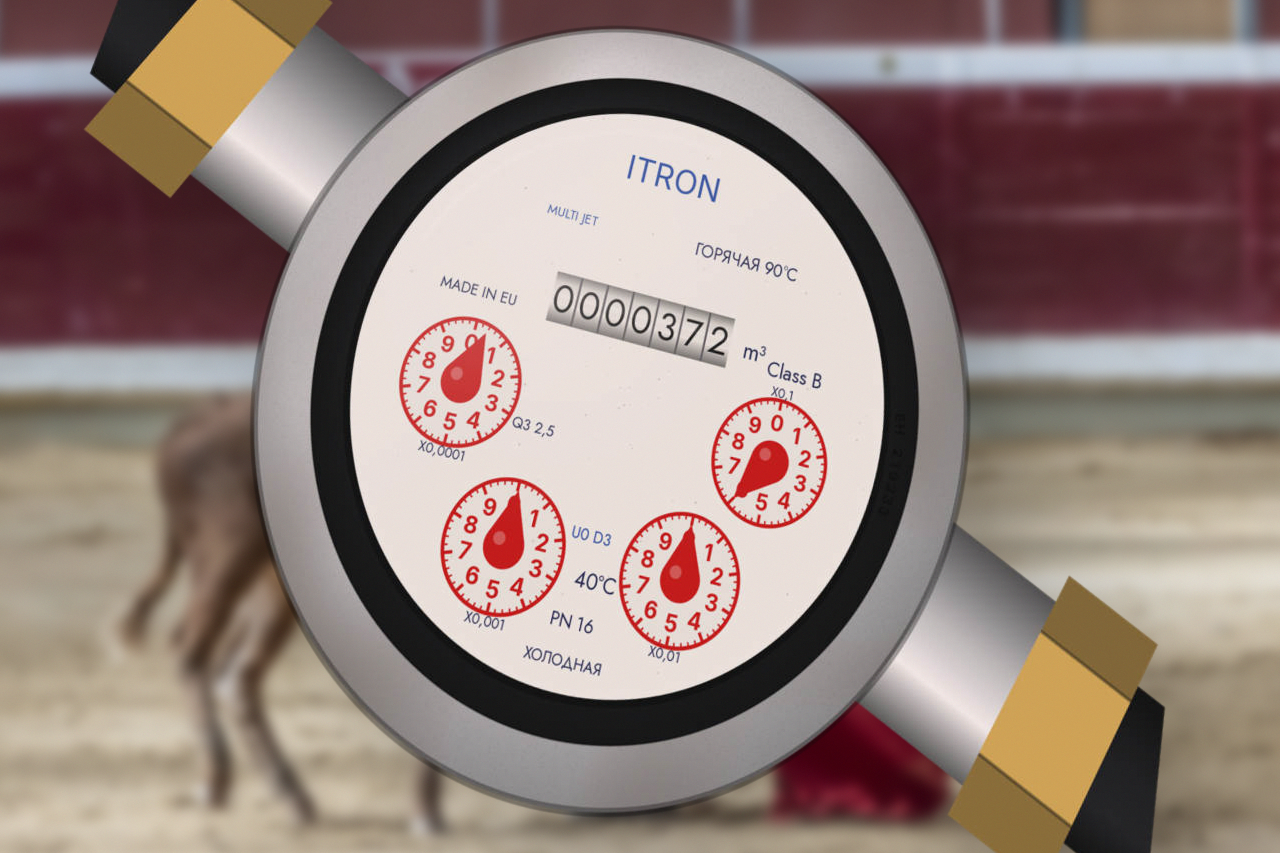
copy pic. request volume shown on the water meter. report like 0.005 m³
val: 372.6000 m³
